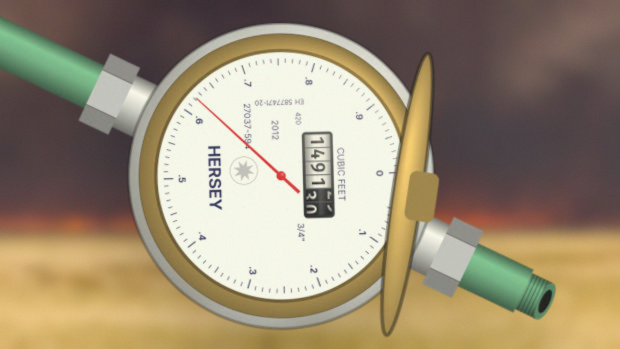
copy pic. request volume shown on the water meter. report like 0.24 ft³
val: 149129.62 ft³
